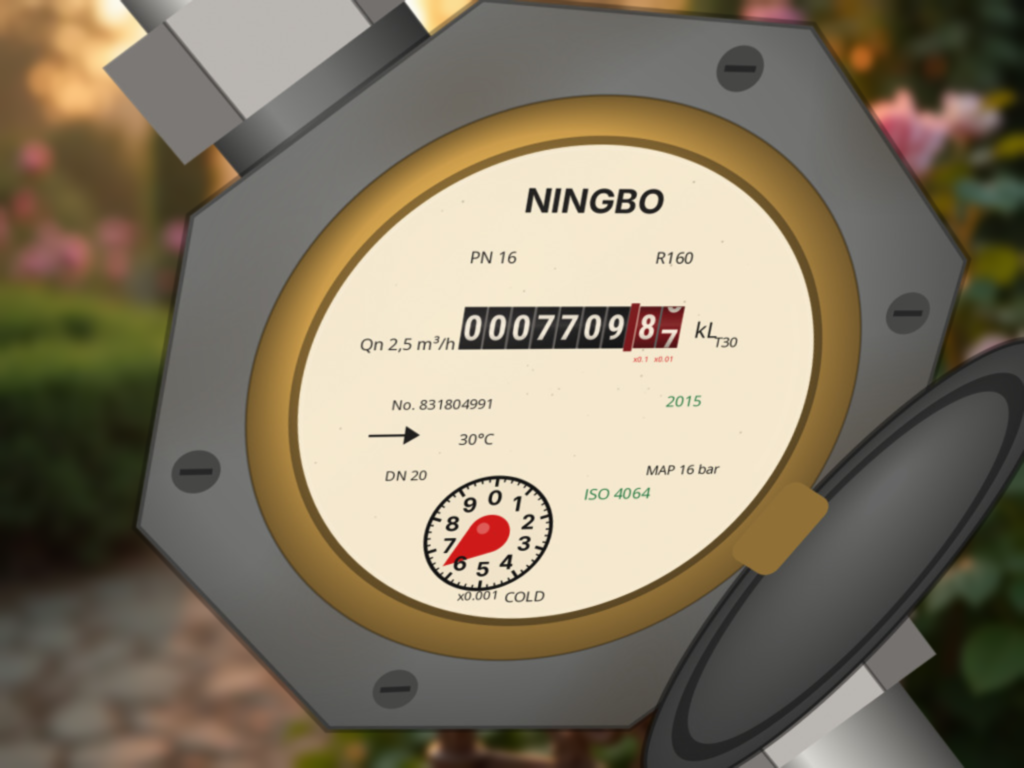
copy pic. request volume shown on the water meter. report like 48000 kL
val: 7709.866 kL
